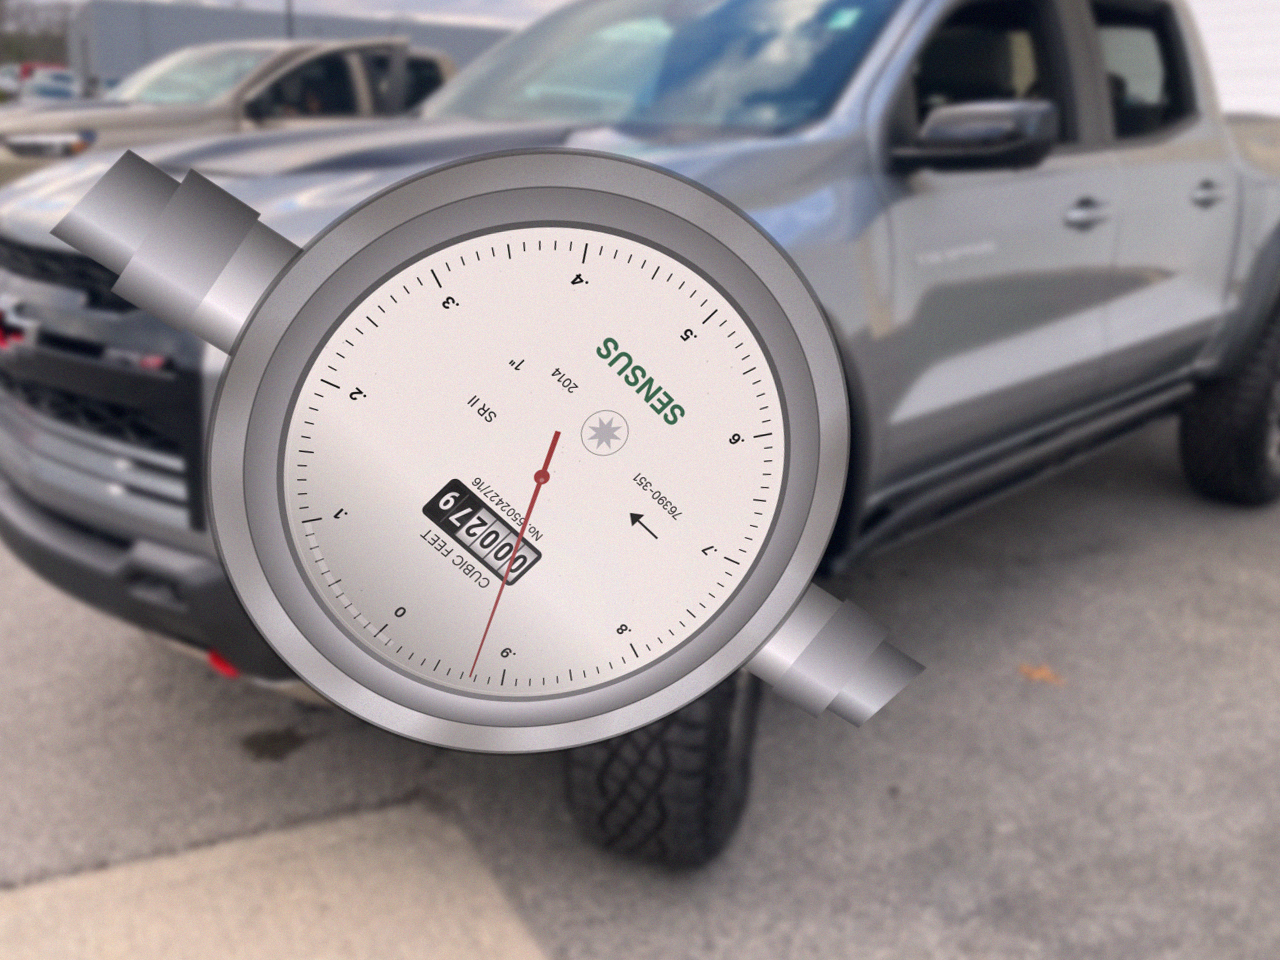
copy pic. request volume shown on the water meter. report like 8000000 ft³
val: 278.92 ft³
